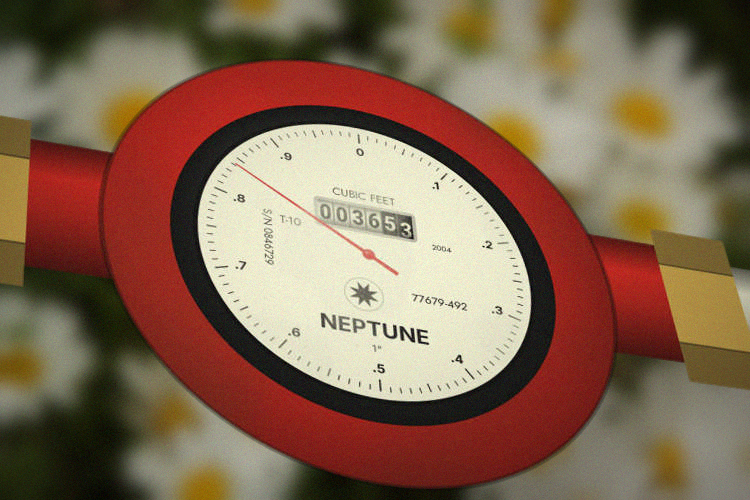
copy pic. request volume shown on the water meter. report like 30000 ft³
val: 3652.84 ft³
